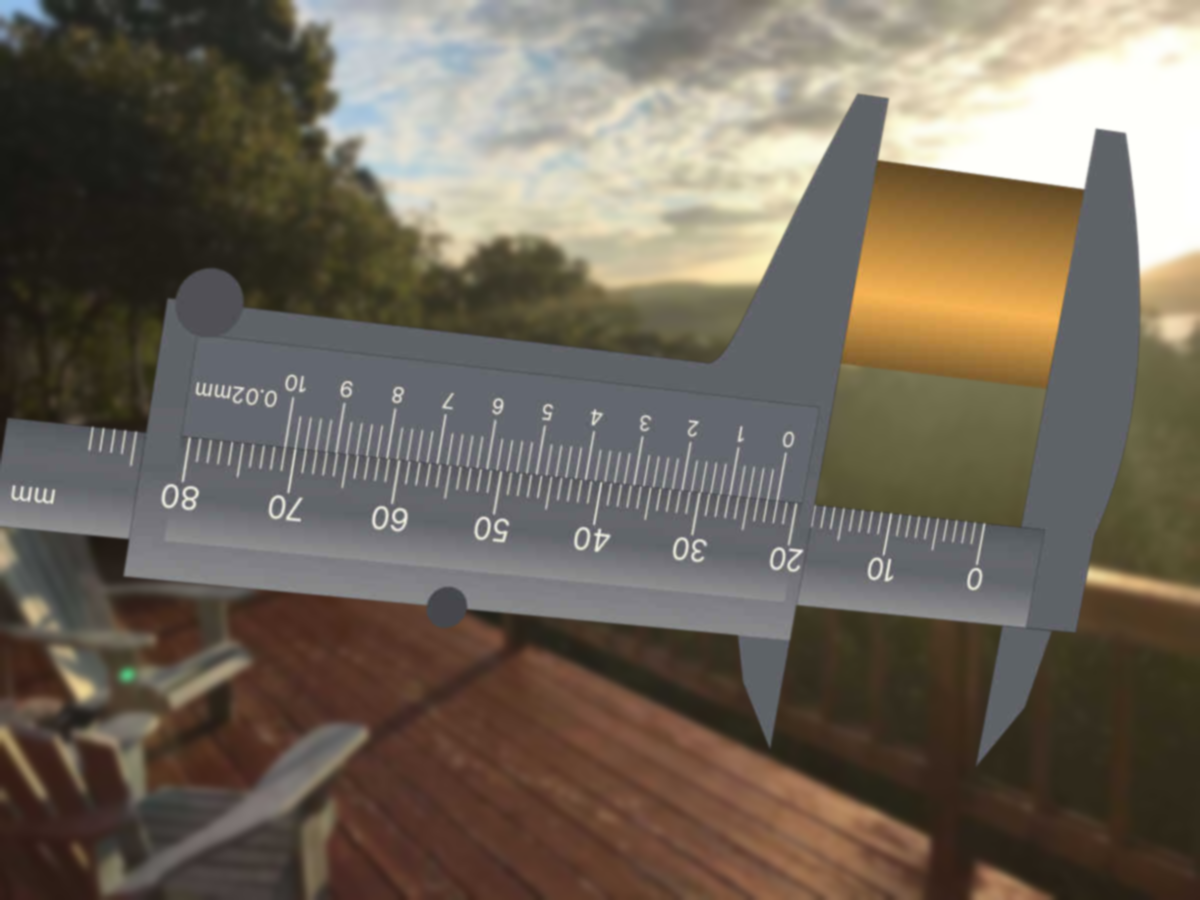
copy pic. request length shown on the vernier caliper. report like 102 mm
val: 22.0 mm
